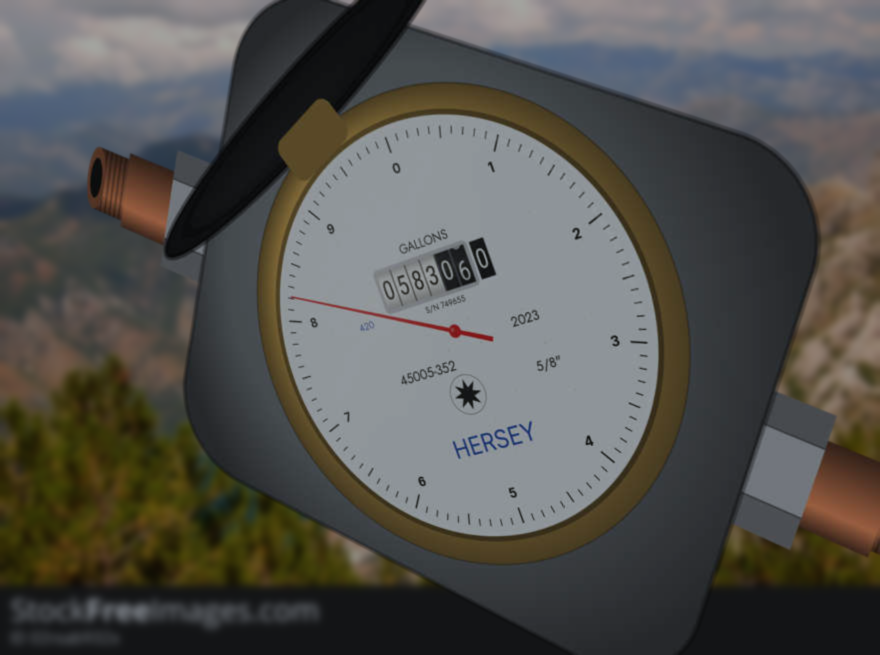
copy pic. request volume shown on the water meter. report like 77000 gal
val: 583058.2 gal
